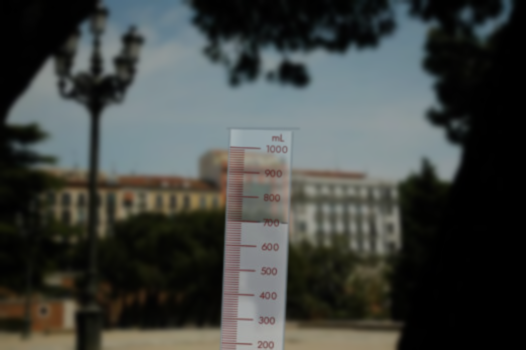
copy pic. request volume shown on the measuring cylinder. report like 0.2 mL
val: 700 mL
